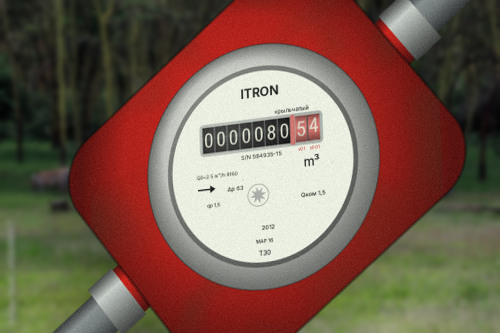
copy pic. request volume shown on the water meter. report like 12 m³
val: 80.54 m³
